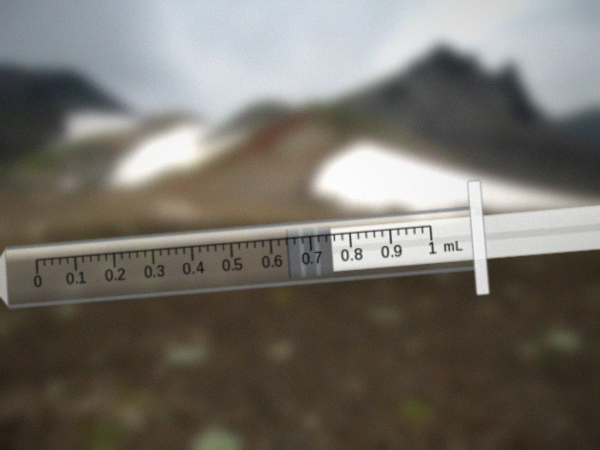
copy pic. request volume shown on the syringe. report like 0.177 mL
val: 0.64 mL
